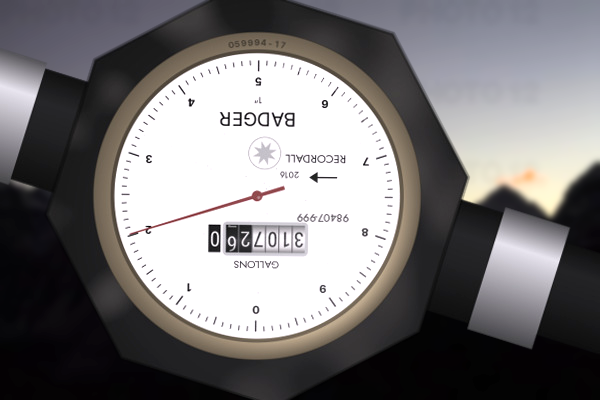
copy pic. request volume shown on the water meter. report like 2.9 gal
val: 3107262.0 gal
